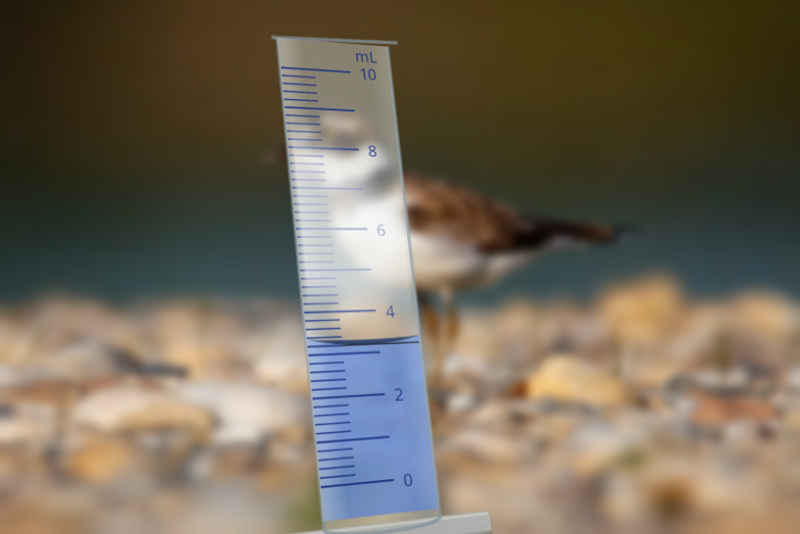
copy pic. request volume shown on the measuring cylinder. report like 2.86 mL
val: 3.2 mL
